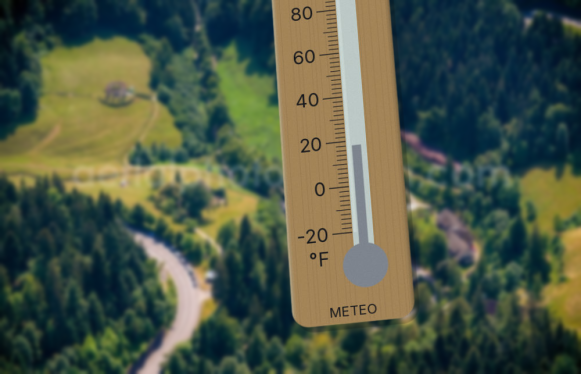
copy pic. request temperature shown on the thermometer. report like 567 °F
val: 18 °F
